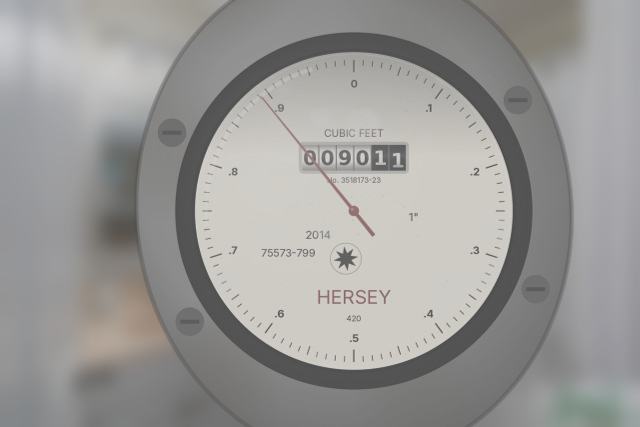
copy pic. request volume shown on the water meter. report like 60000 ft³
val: 9010.89 ft³
